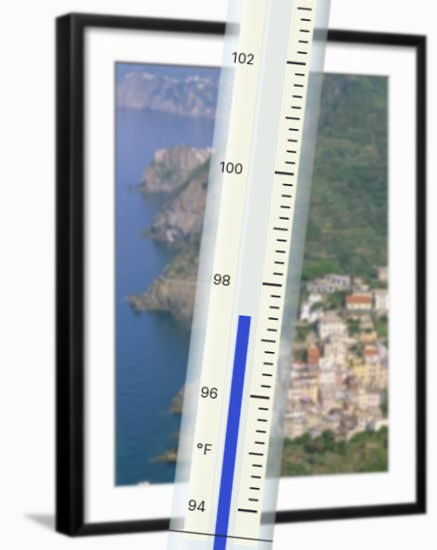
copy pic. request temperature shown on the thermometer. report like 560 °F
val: 97.4 °F
